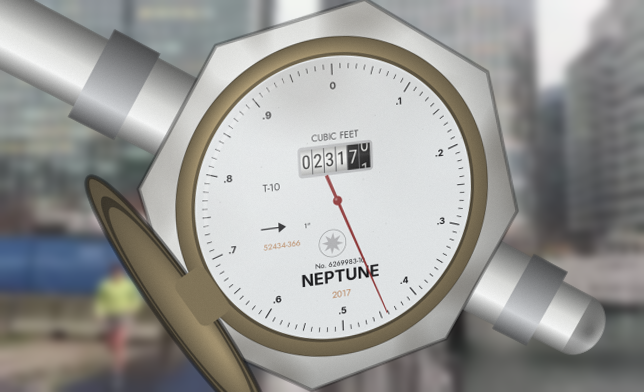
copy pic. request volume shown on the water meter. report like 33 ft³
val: 23170.44 ft³
